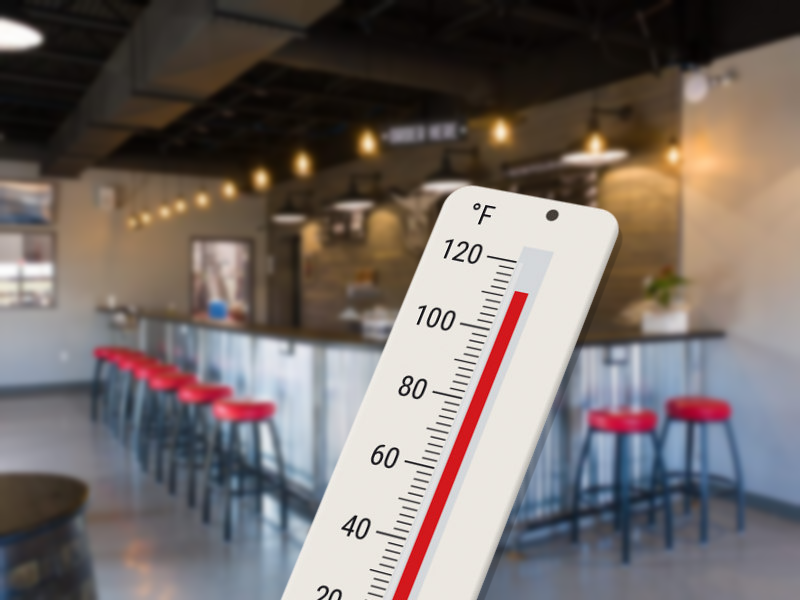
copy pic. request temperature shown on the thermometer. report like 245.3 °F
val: 112 °F
